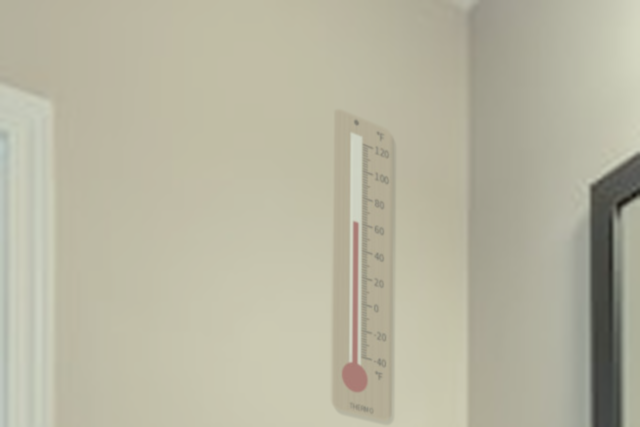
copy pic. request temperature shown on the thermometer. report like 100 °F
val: 60 °F
